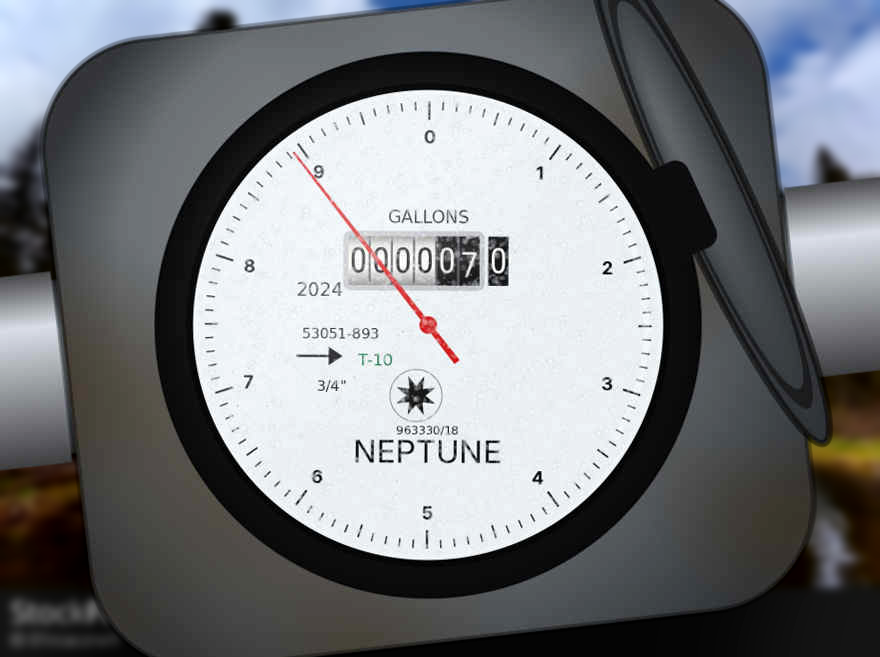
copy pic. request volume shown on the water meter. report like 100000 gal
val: 68.9 gal
